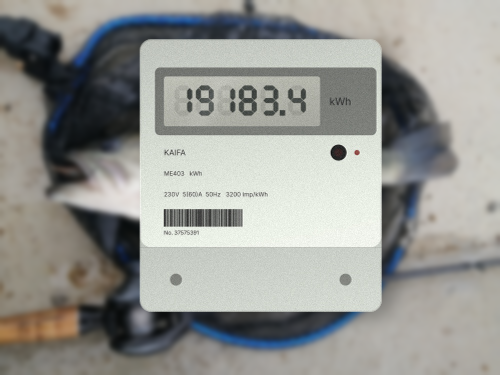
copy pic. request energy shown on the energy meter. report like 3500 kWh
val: 19183.4 kWh
